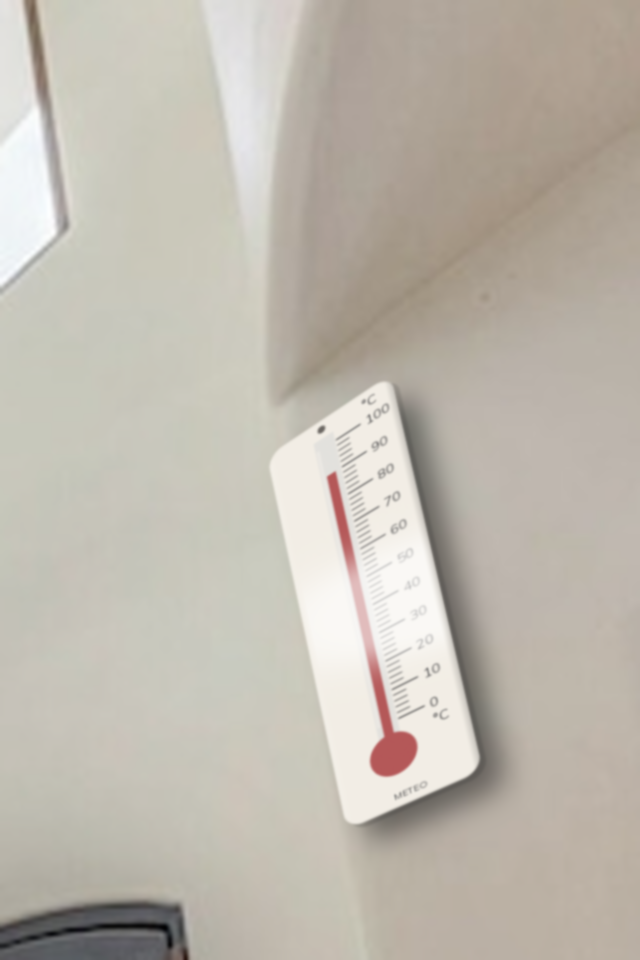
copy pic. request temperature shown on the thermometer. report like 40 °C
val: 90 °C
